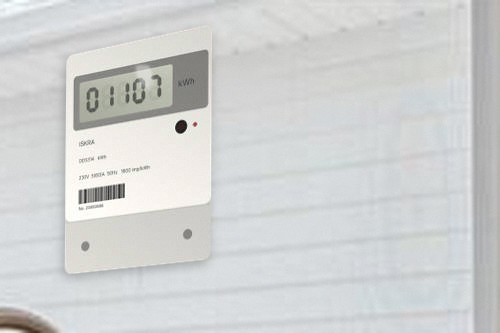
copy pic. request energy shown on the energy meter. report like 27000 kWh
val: 1107 kWh
